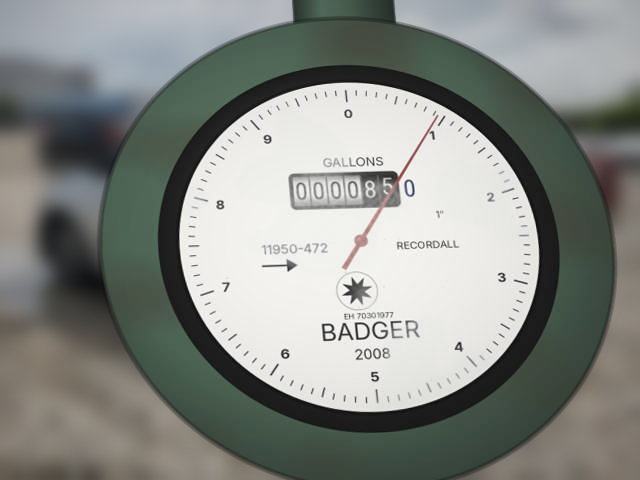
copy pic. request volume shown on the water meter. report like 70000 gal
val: 850.9 gal
